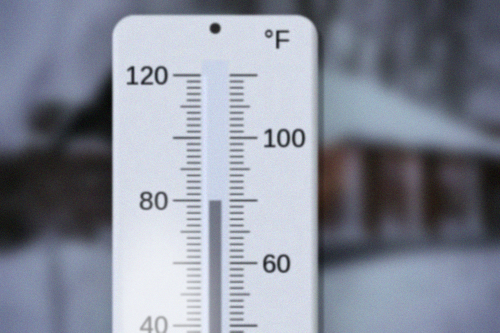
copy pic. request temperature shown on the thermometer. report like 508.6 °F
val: 80 °F
